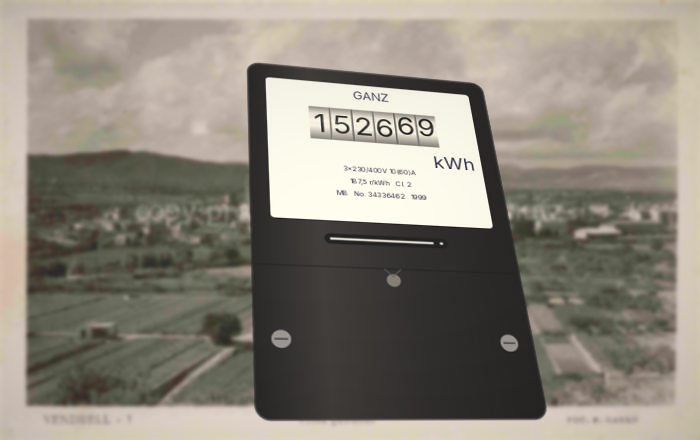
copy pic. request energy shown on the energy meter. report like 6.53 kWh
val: 152669 kWh
